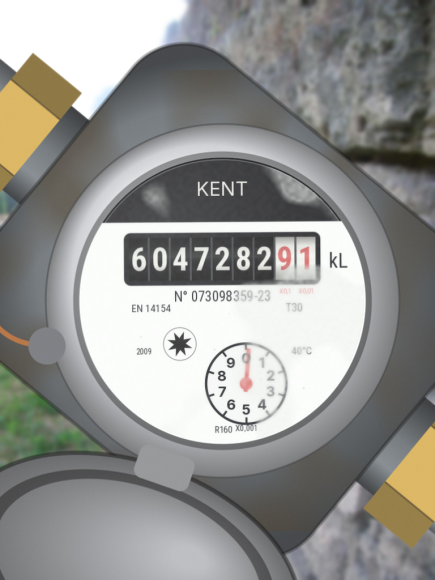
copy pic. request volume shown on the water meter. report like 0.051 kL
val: 6047282.910 kL
